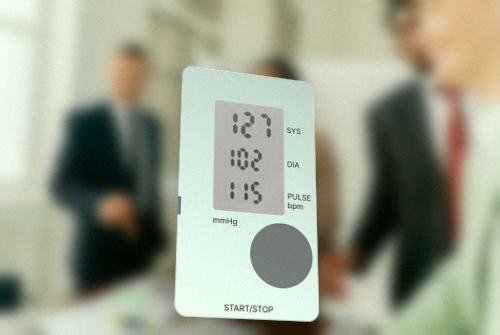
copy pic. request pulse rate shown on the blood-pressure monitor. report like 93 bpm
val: 115 bpm
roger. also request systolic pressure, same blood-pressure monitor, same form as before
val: 127 mmHg
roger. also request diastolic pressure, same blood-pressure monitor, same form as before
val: 102 mmHg
